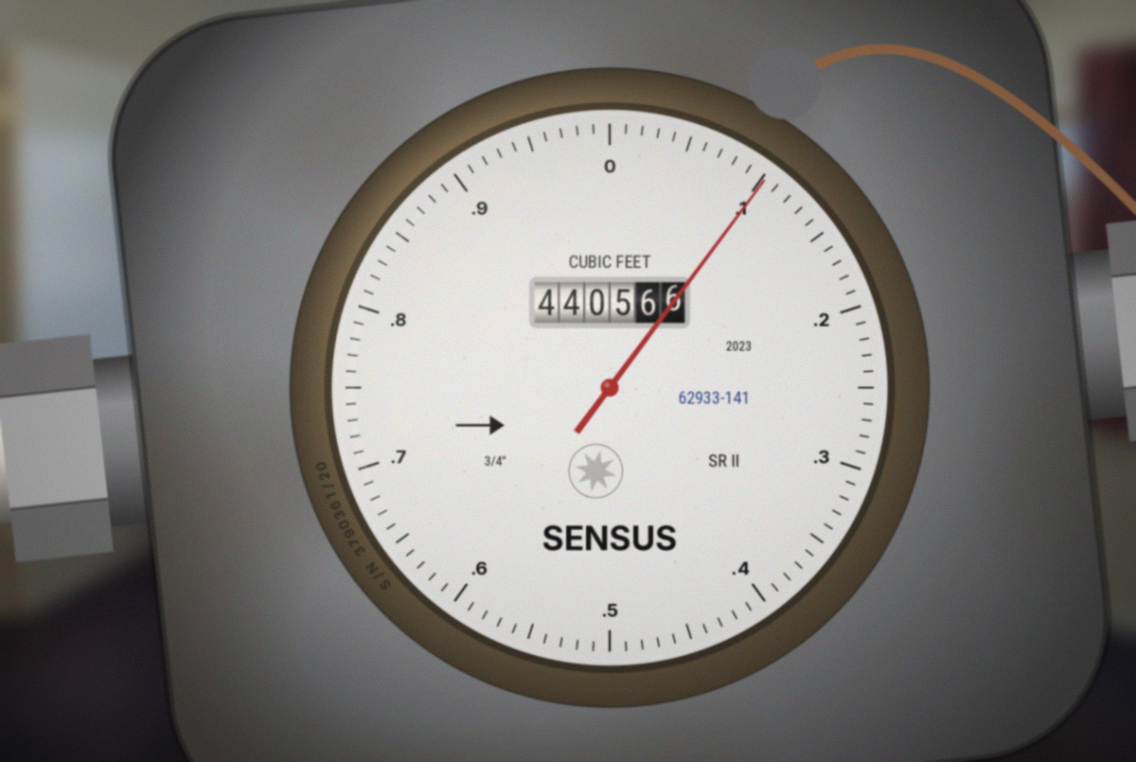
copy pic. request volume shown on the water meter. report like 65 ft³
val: 440566.10 ft³
